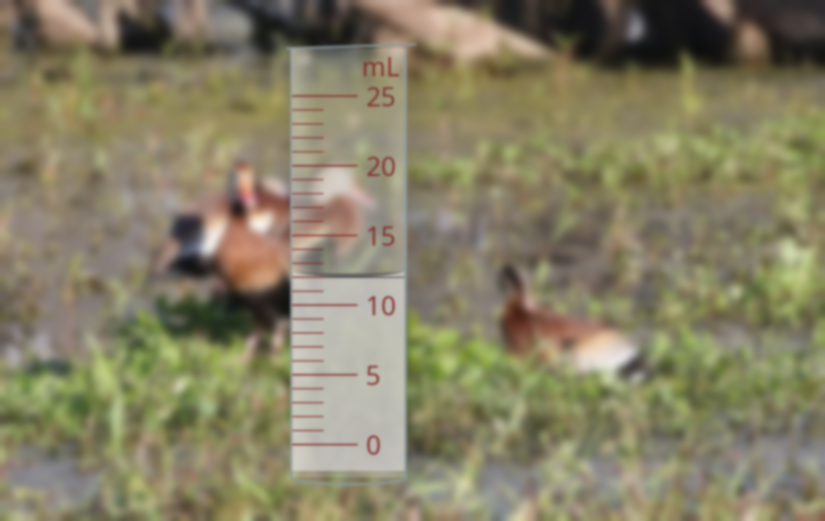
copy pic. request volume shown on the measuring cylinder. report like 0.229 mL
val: 12 mL
